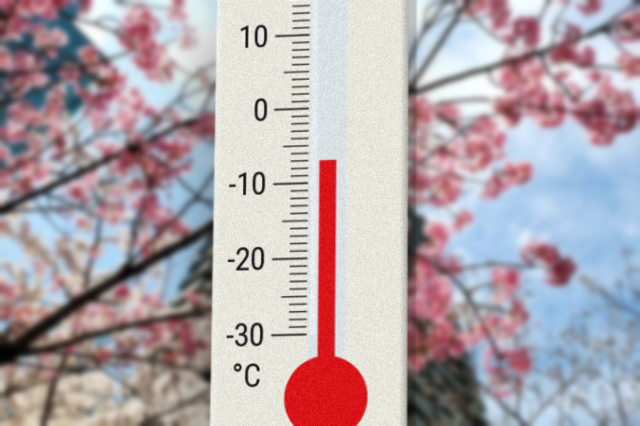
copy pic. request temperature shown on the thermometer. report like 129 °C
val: -7 °C
